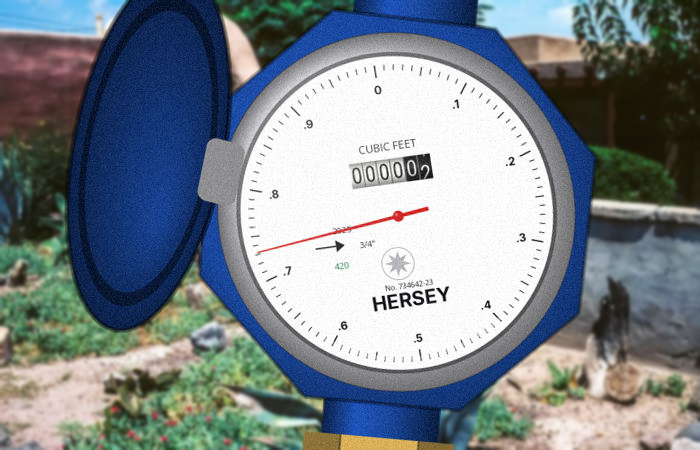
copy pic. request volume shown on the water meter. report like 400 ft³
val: 1.73 ft³
